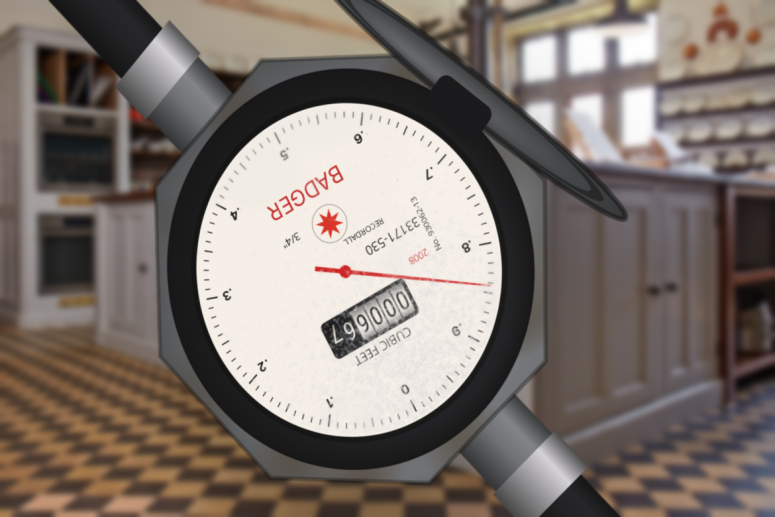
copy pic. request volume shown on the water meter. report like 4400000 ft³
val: 666.84 ft³
